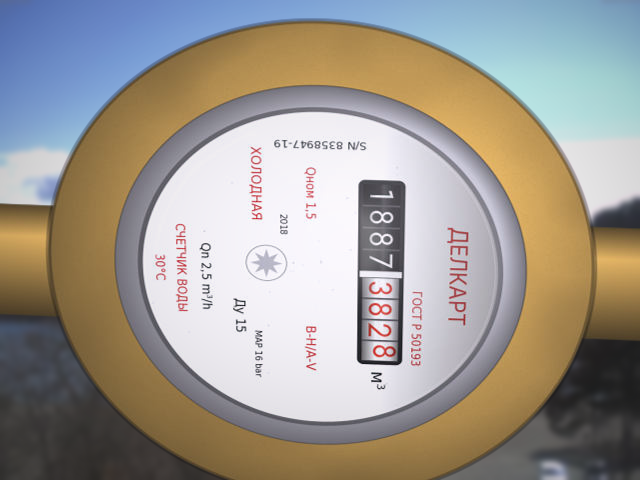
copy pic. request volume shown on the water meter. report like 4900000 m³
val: 1887.3828 m³
